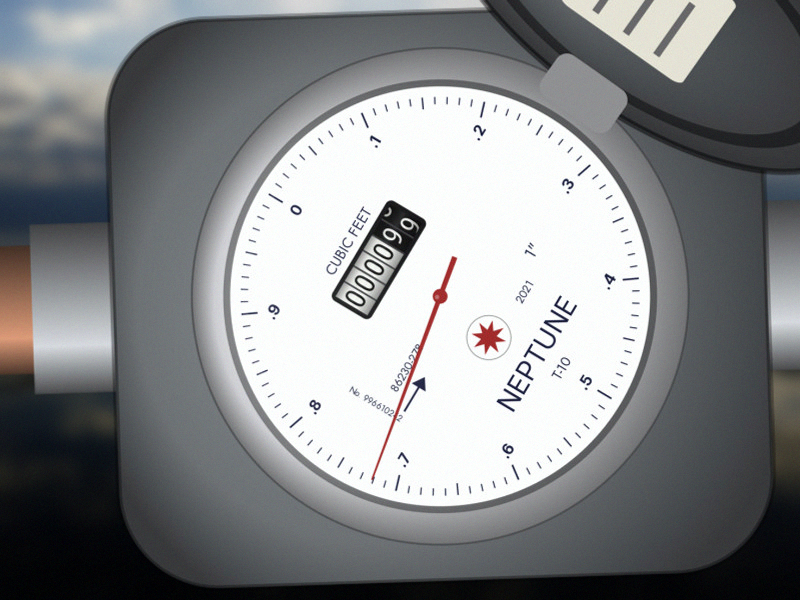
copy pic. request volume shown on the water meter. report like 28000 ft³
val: 98.72 ft³
